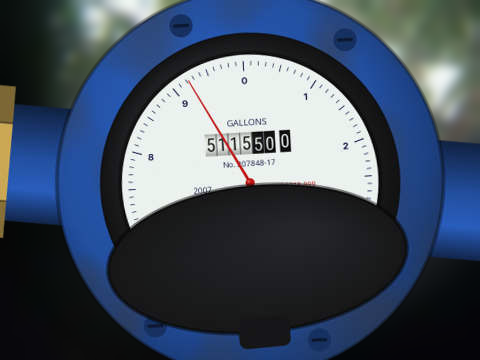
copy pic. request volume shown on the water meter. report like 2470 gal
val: 5115499.2 gal
